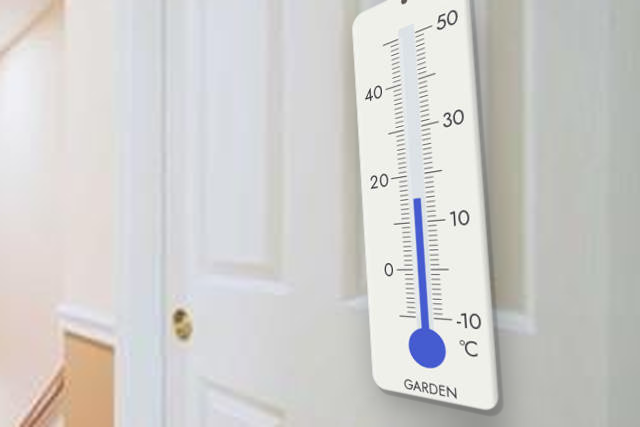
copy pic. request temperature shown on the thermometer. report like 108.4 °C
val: 15 °C
